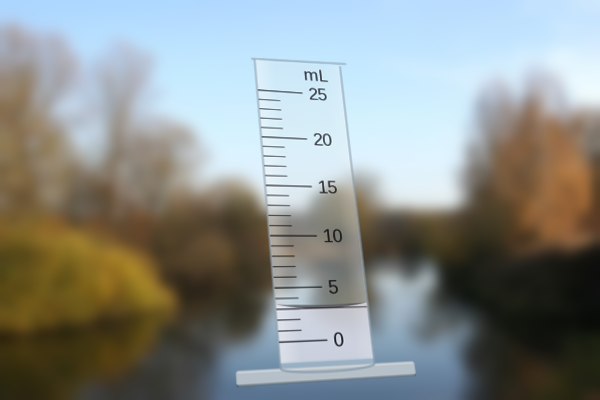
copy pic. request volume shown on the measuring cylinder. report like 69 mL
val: 3 mL
